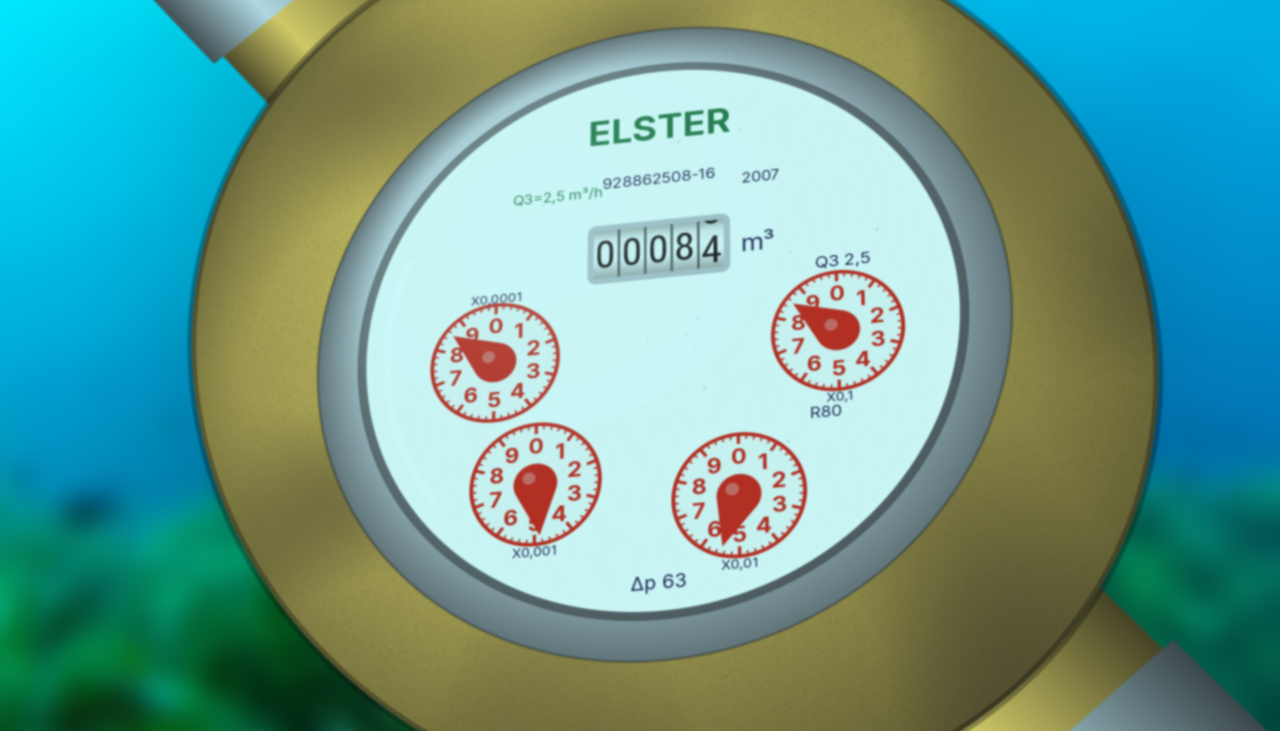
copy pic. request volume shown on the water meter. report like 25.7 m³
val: 83.8548 m³
